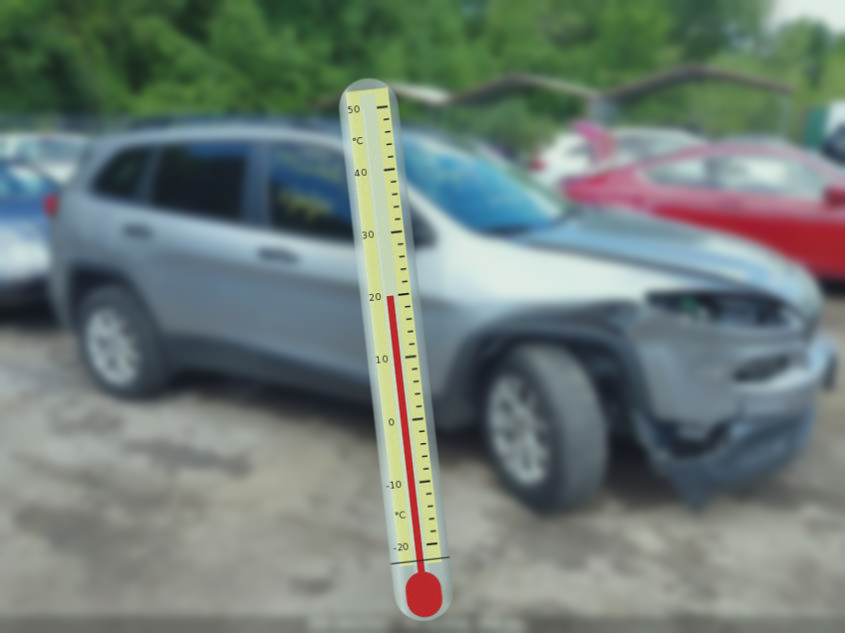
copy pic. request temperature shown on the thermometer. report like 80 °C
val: 20 °C
